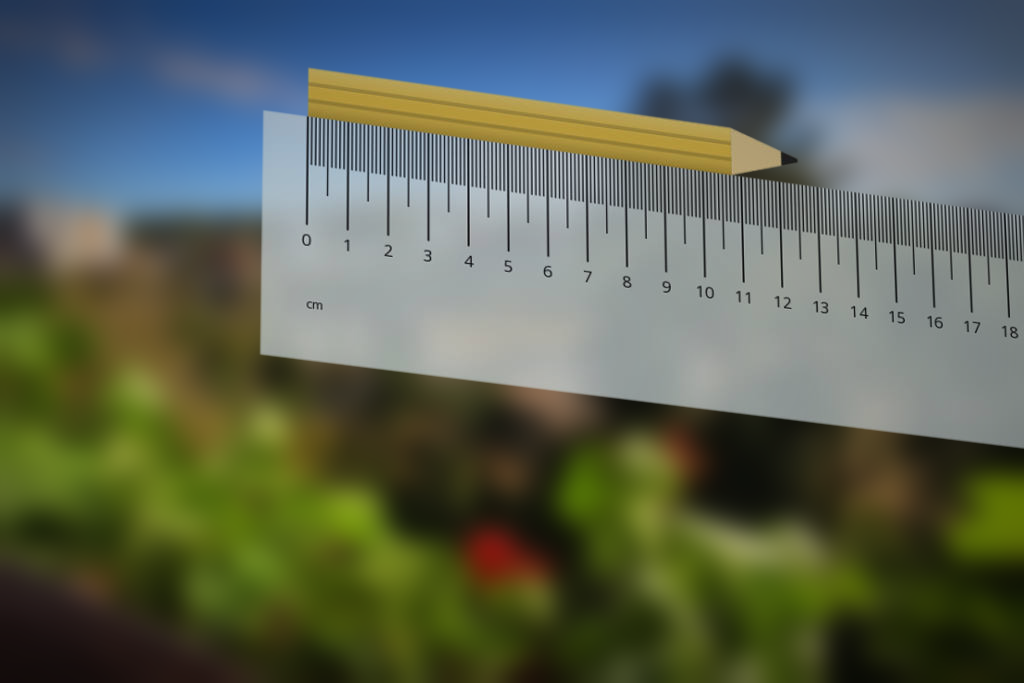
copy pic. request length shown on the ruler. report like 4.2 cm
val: 12.5 cm
